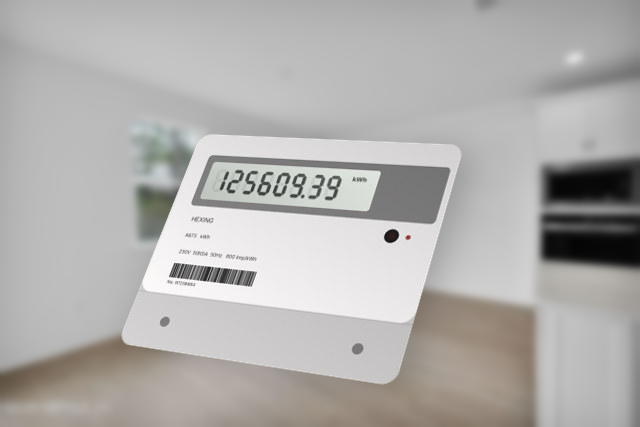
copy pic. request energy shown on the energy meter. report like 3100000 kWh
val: 125609.39 kWh
